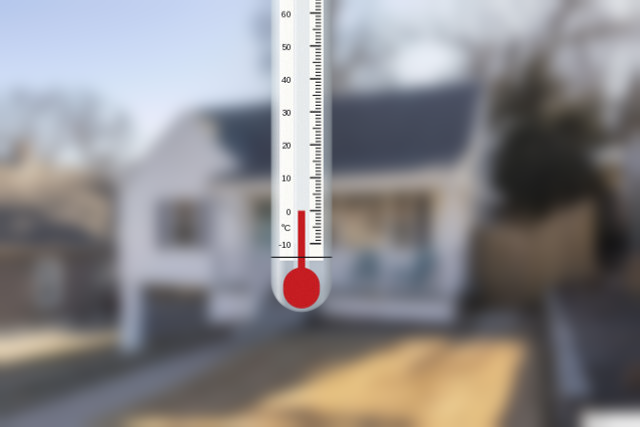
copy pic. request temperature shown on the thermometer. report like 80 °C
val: 0 °C
